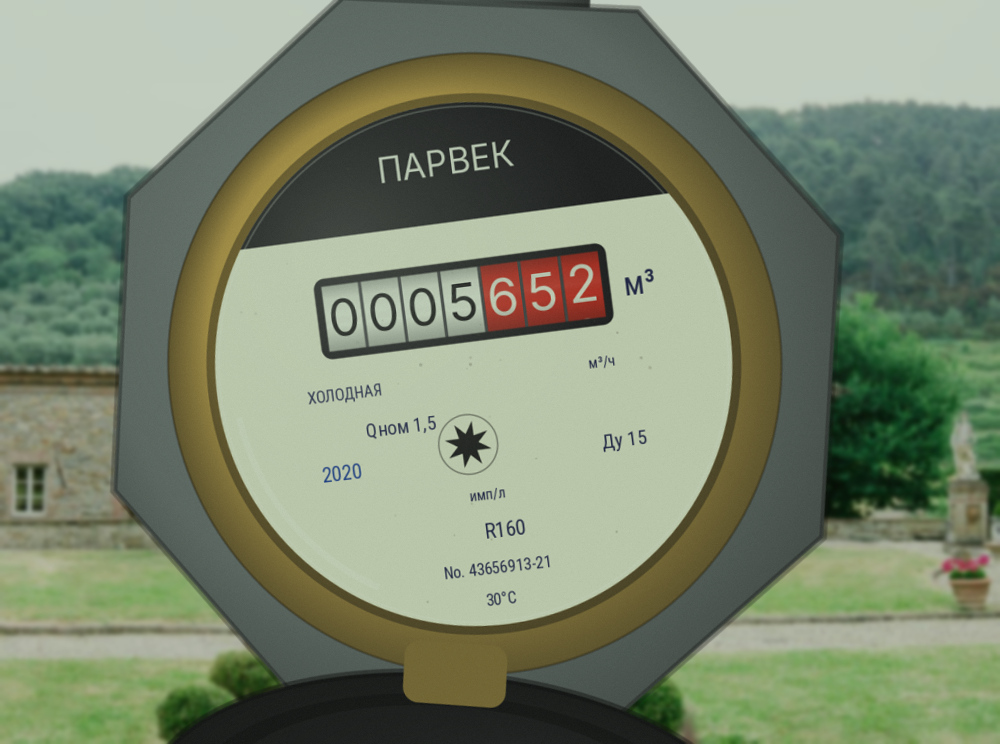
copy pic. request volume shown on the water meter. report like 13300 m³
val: 5.652 m³
